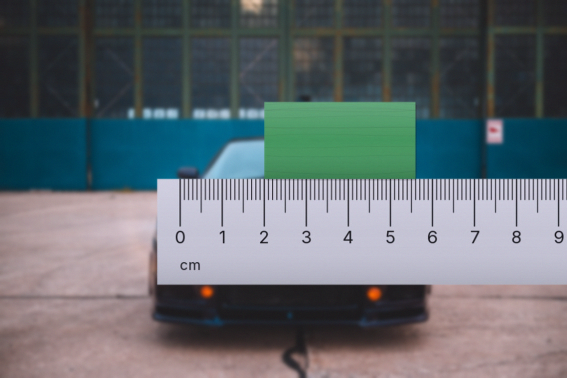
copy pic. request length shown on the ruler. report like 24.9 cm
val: 3.6 cm
